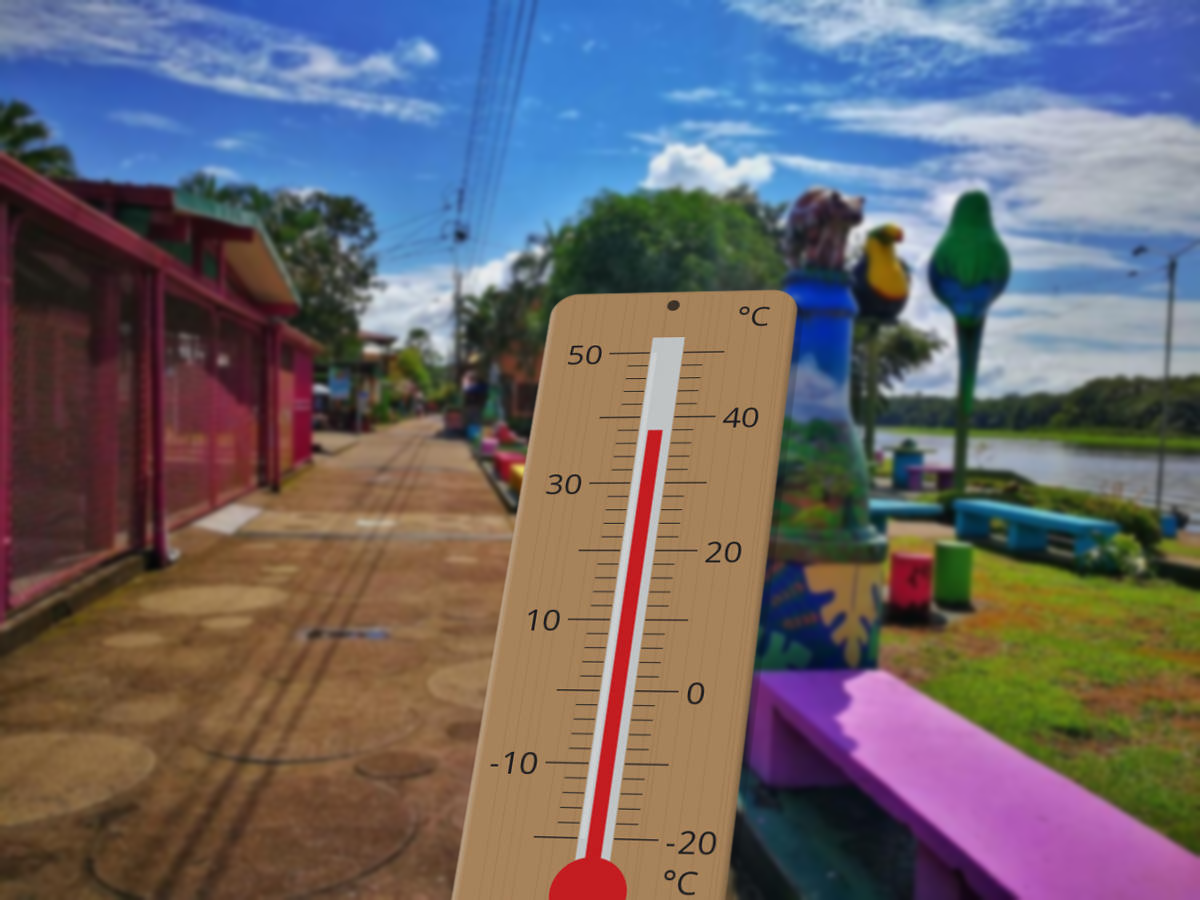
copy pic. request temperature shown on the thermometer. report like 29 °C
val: 38 °C
